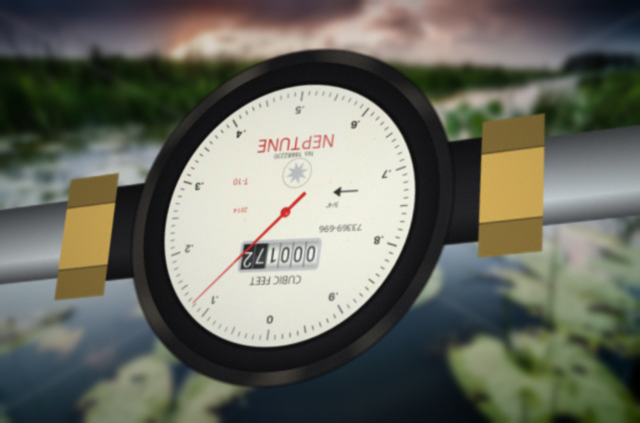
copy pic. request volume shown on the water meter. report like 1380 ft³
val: 172.12 ft³
